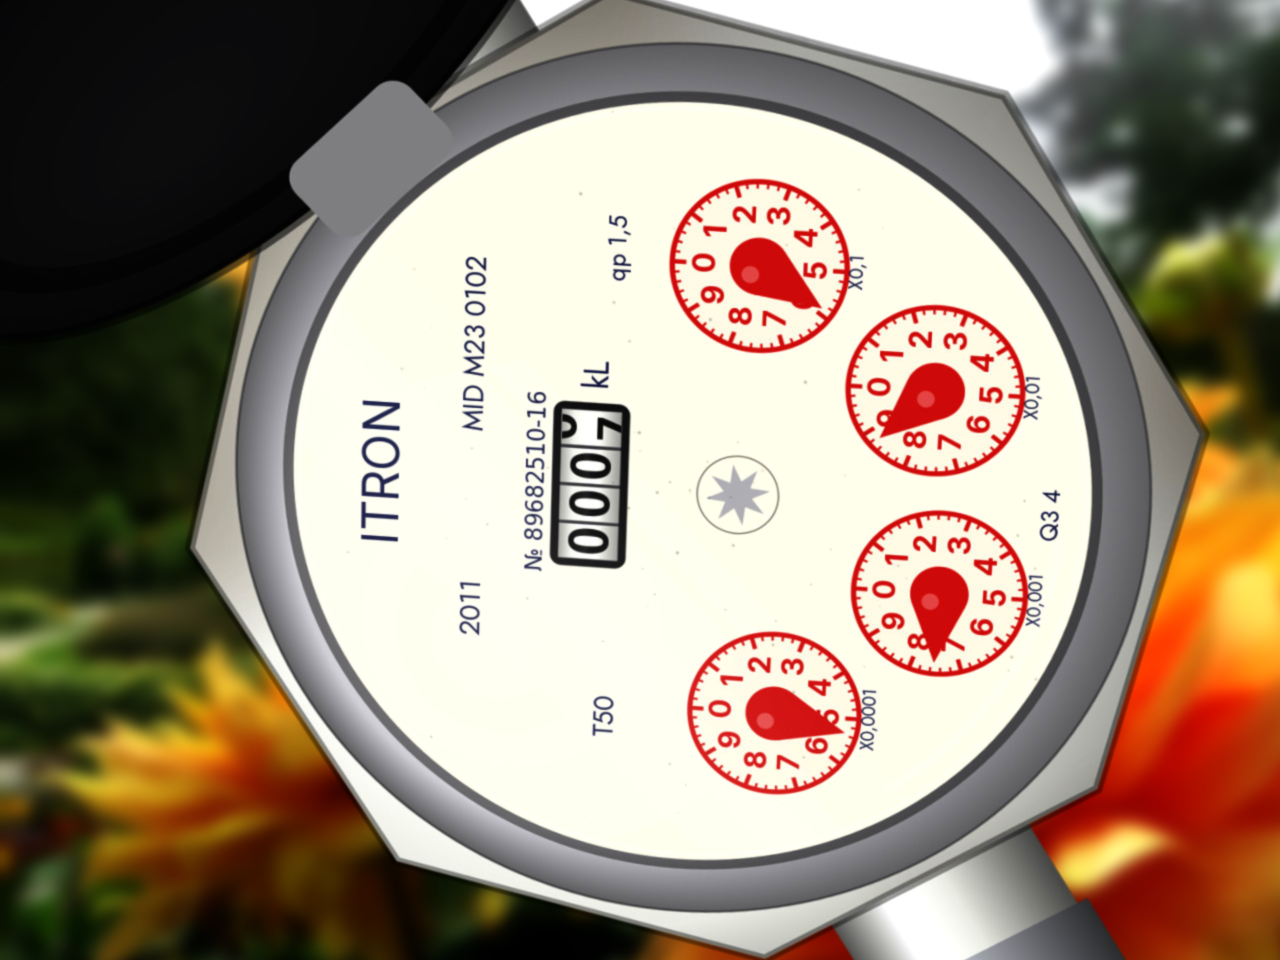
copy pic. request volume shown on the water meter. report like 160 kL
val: 6.5875 kL
